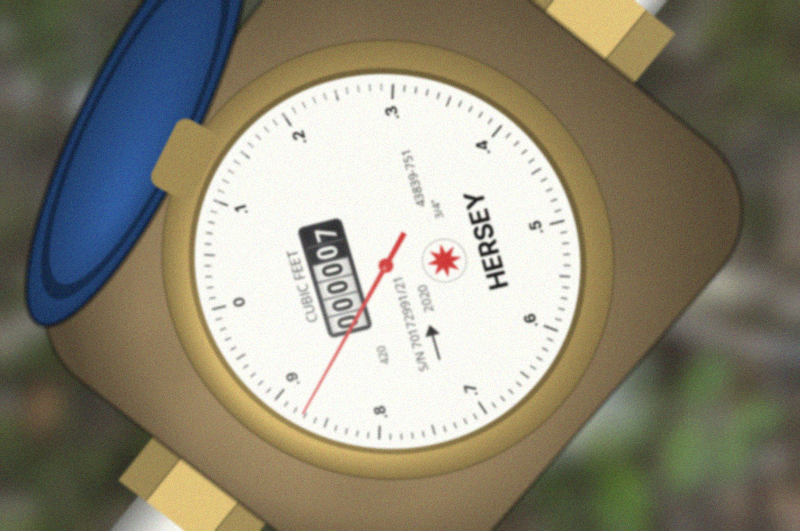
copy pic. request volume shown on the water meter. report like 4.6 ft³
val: 6.87 ft³
